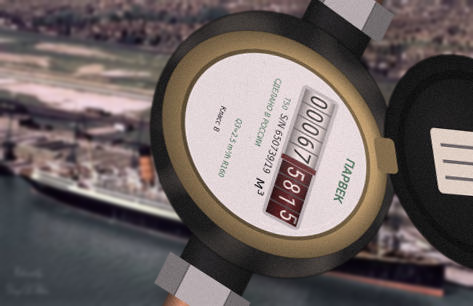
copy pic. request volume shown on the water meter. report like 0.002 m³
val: 67.5815 m³
